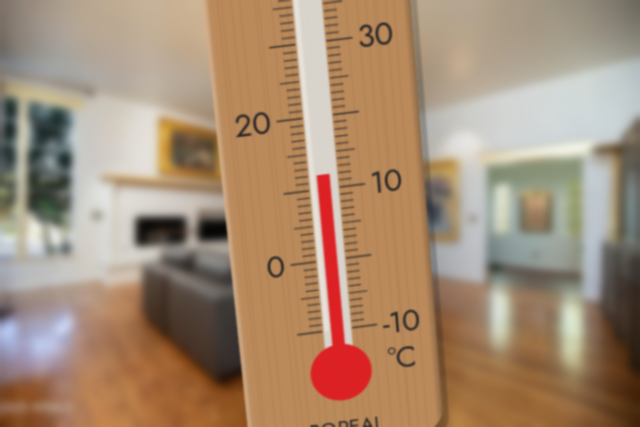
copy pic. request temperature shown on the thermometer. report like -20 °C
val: 12 °C
